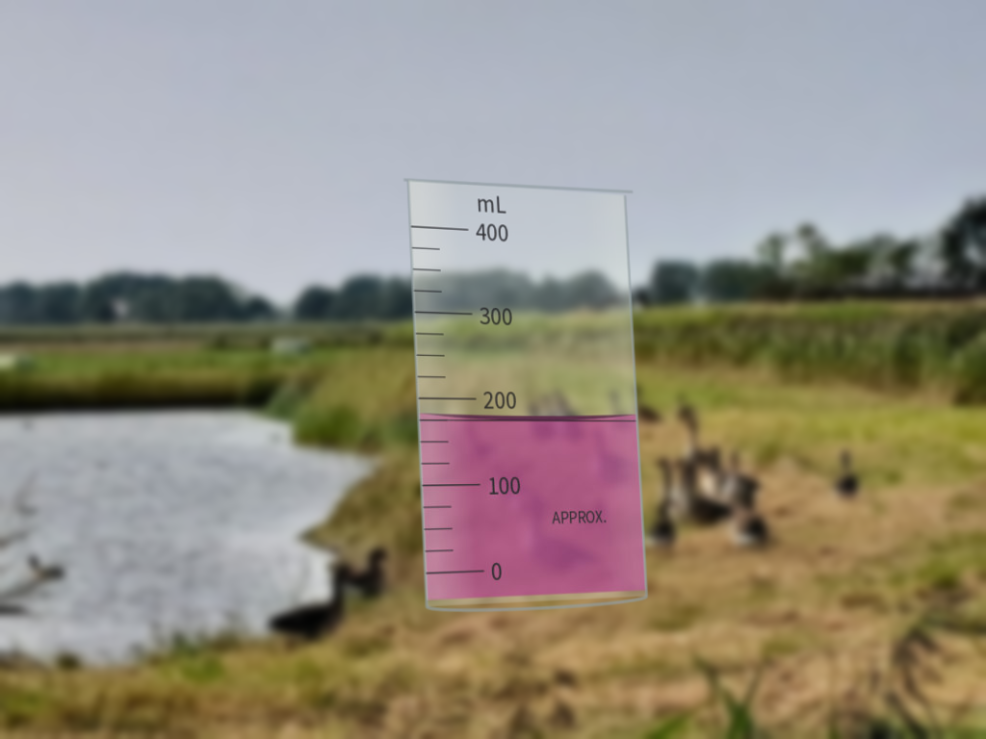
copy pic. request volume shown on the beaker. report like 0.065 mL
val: 175 mL
